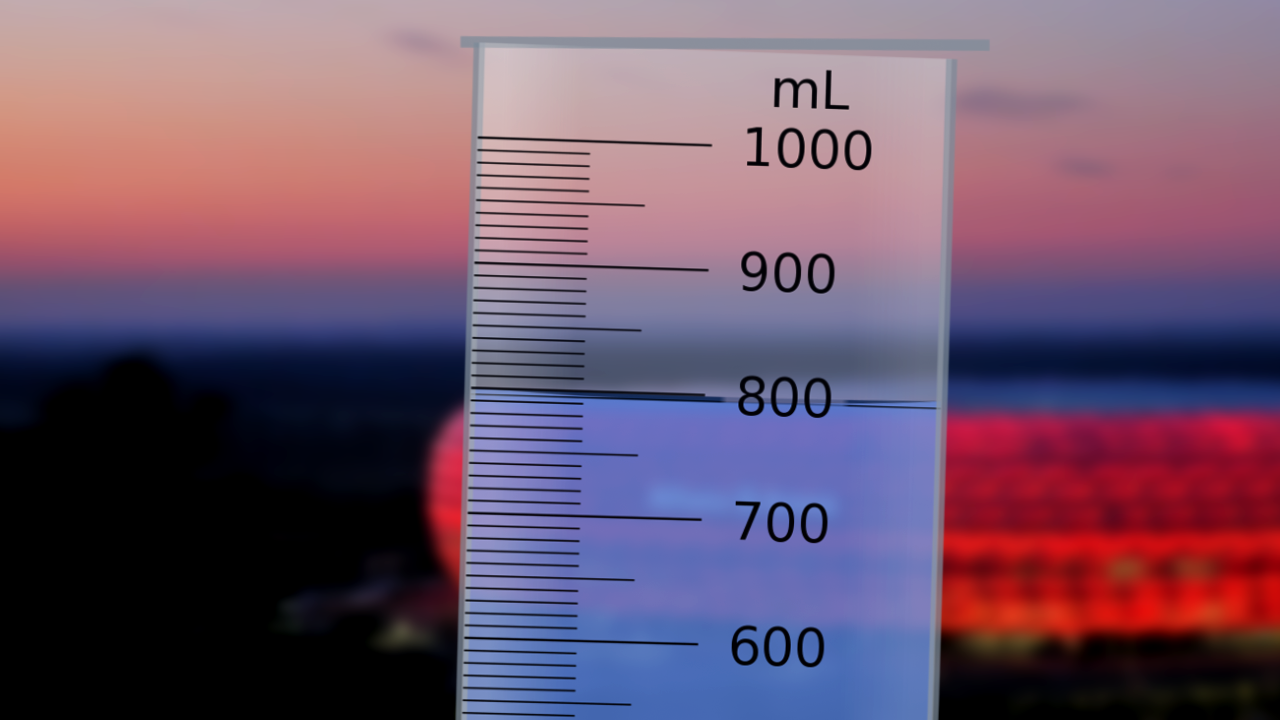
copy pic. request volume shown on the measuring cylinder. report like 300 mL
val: 795 mL
